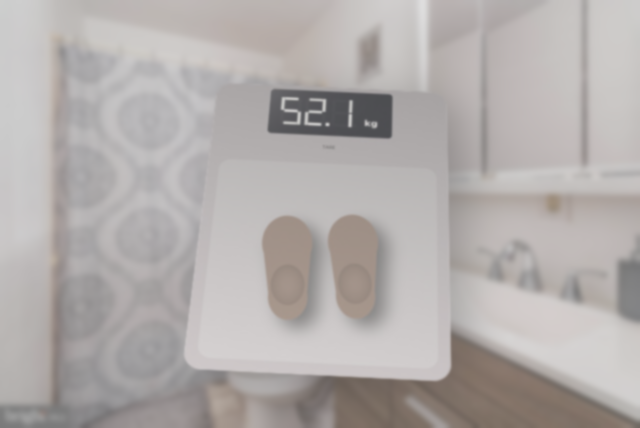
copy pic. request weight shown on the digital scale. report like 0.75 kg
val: 52.1 kg
